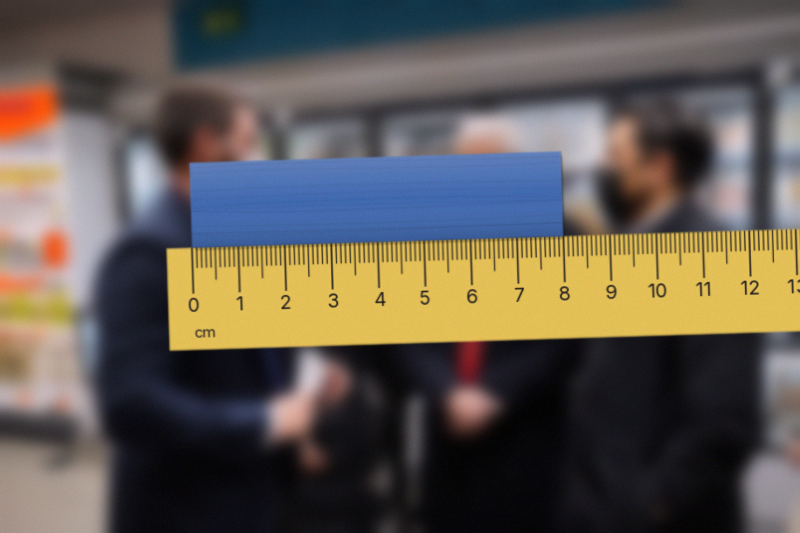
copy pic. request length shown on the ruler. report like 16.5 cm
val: 8 cm
